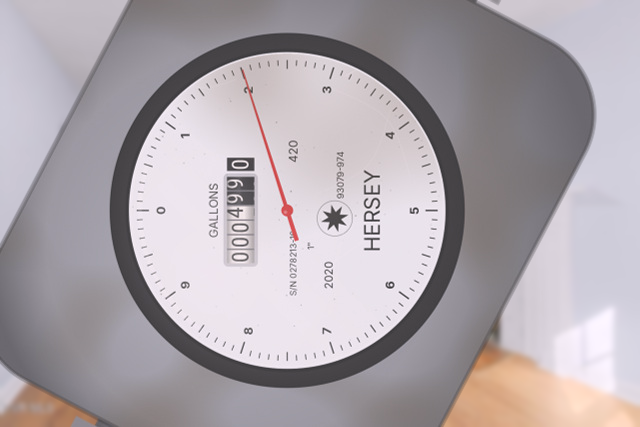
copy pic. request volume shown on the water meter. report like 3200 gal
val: 4992.0 gal
